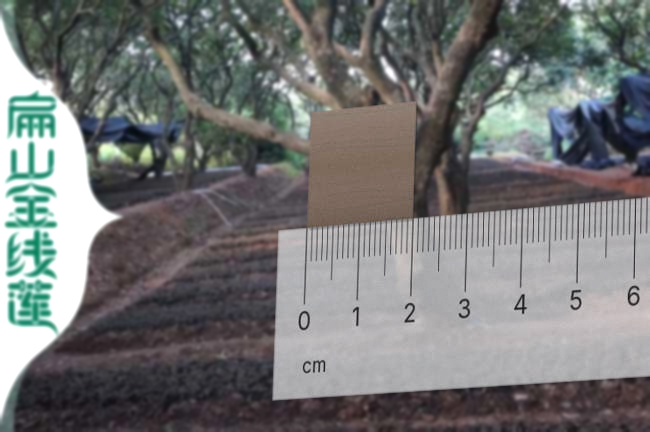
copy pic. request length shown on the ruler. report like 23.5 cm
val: 2 cm
